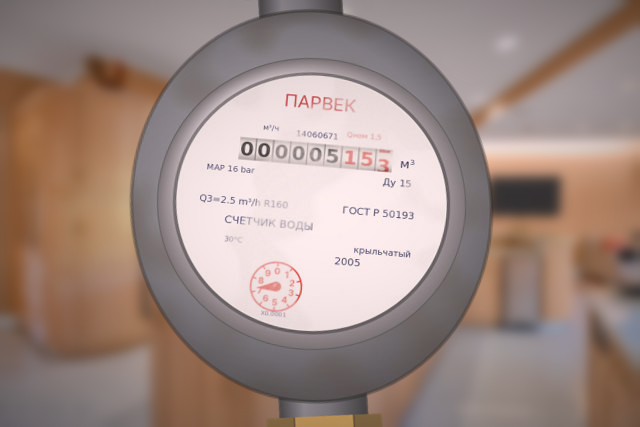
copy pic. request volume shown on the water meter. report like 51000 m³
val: 5.1527 m³
